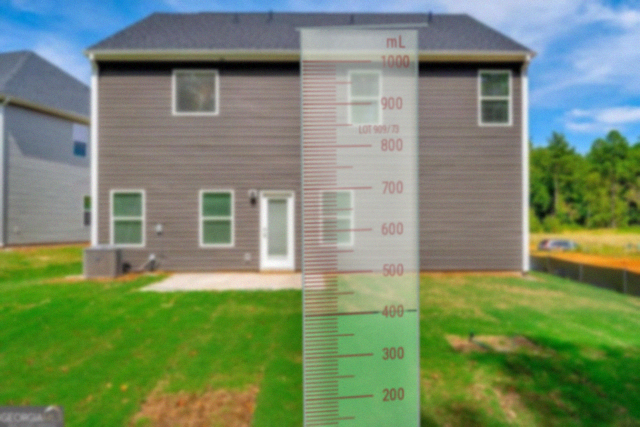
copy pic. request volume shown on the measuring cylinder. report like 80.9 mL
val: 400 mL
